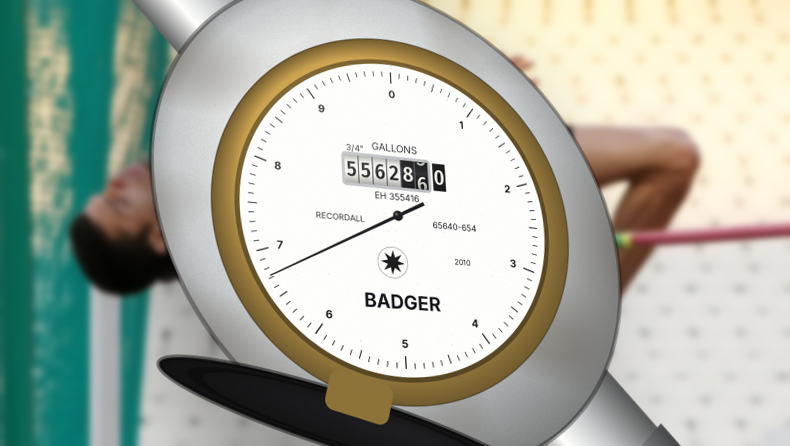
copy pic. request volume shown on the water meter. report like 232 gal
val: 5562856.7 gal
